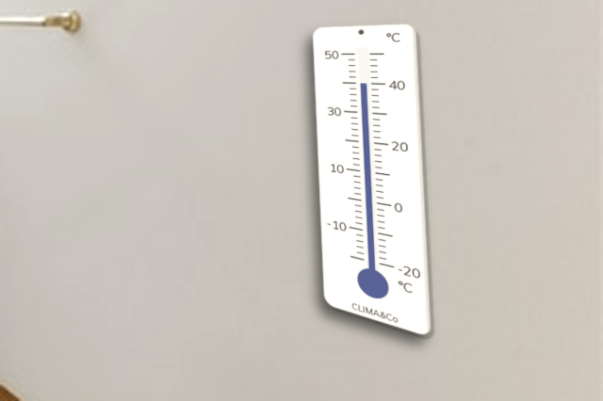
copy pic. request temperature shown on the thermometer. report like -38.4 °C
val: 40 °C
